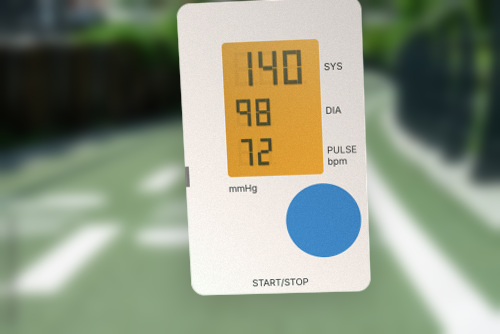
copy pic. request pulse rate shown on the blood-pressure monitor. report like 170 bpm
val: 72 bpm
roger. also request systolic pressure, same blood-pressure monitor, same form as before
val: 140 mmHg
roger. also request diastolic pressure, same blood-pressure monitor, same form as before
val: 98 mmHg
